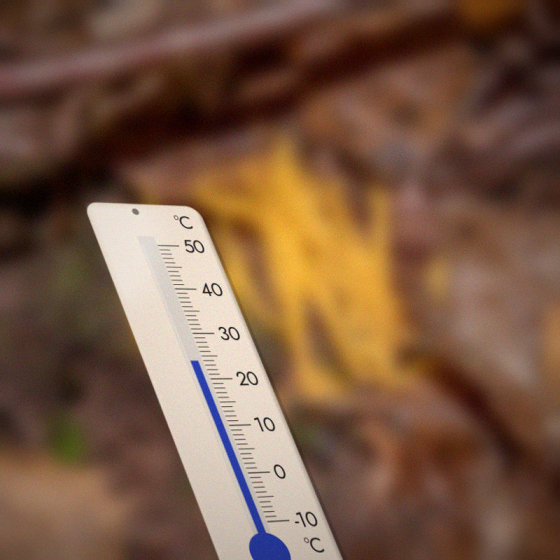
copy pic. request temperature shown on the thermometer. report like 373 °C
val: 24 °C
